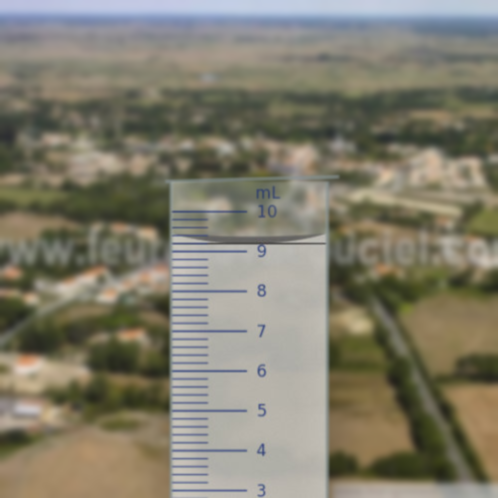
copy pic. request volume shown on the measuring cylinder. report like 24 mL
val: 9.2 mL
